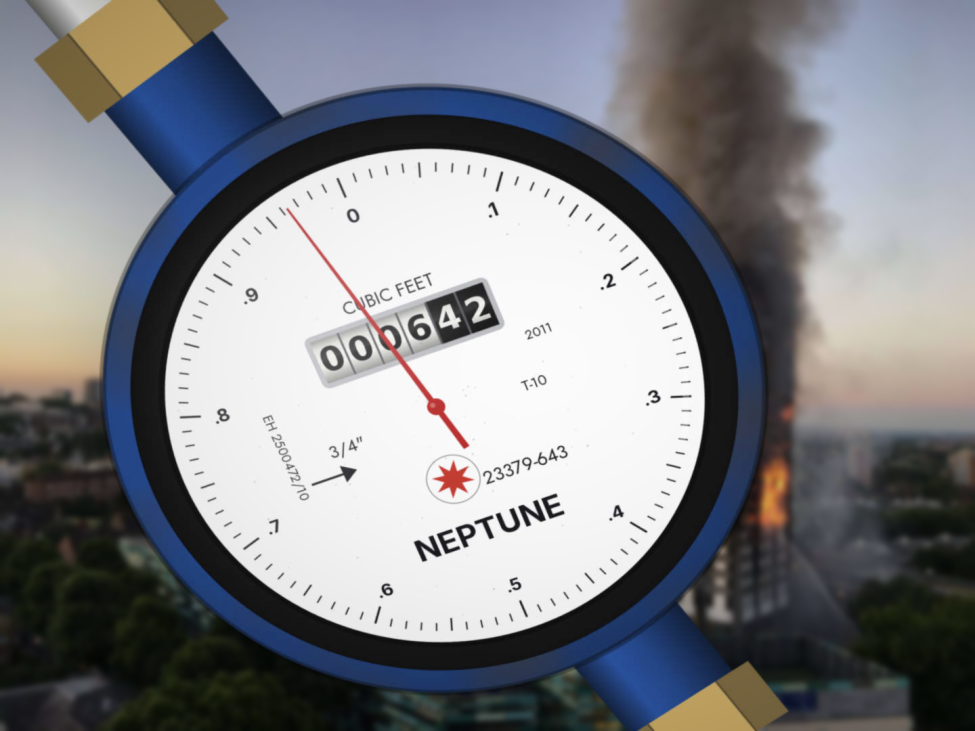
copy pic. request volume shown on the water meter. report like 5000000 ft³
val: 641.96 ft³
